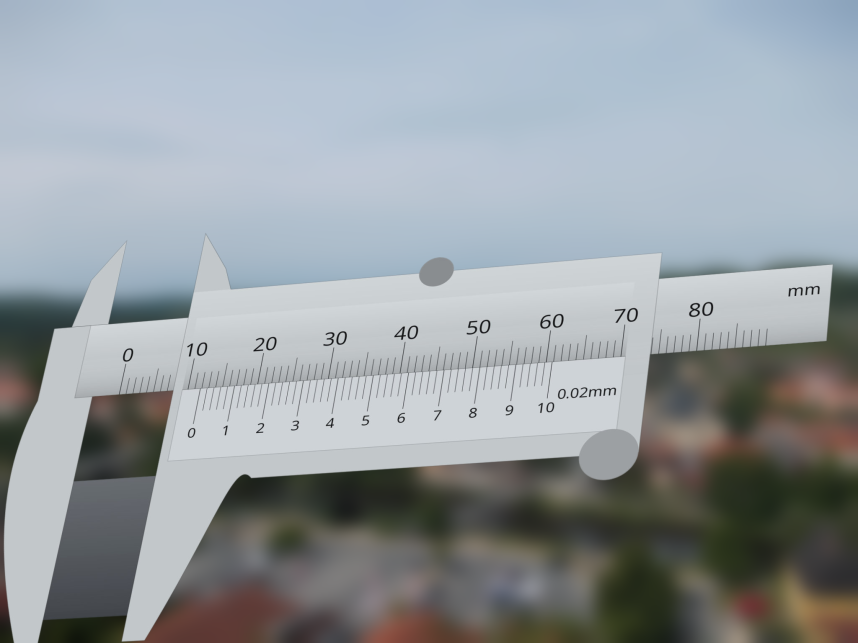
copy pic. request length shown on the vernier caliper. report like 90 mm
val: 11.8 mm
